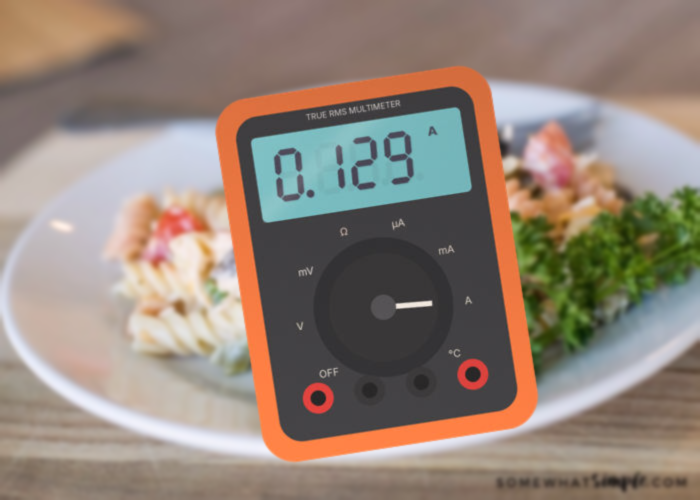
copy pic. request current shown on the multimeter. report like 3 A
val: 0.129 A
